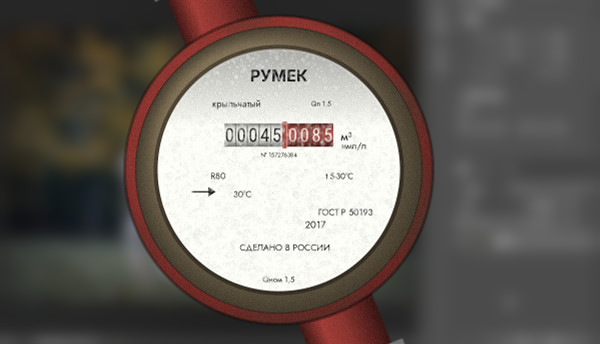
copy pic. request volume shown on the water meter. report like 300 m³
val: 45.0085 m³
